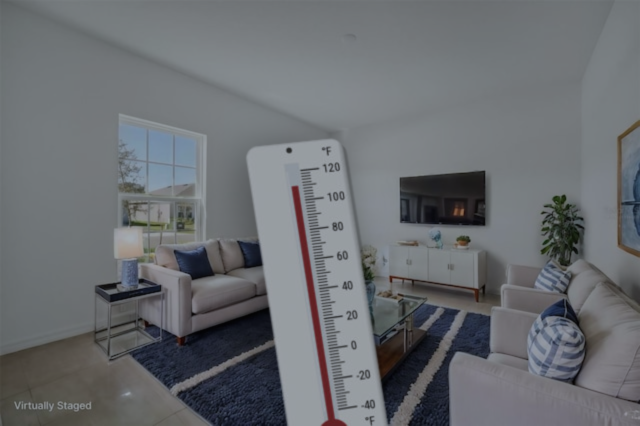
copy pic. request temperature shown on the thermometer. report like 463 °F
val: 110 °F
